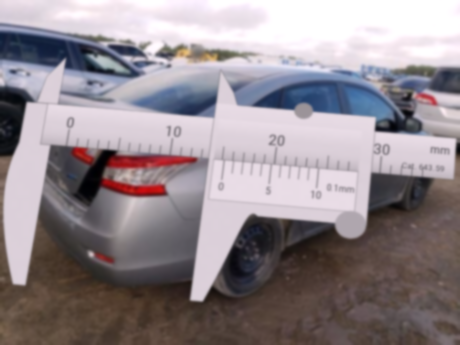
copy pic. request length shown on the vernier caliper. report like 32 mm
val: 15.2 mm
